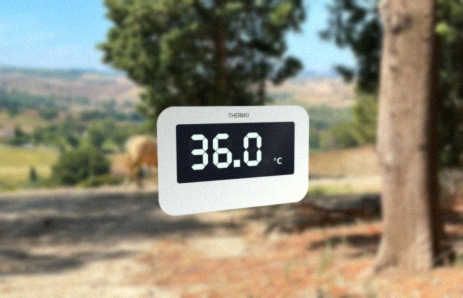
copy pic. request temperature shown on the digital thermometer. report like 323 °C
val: 36.0 °C
